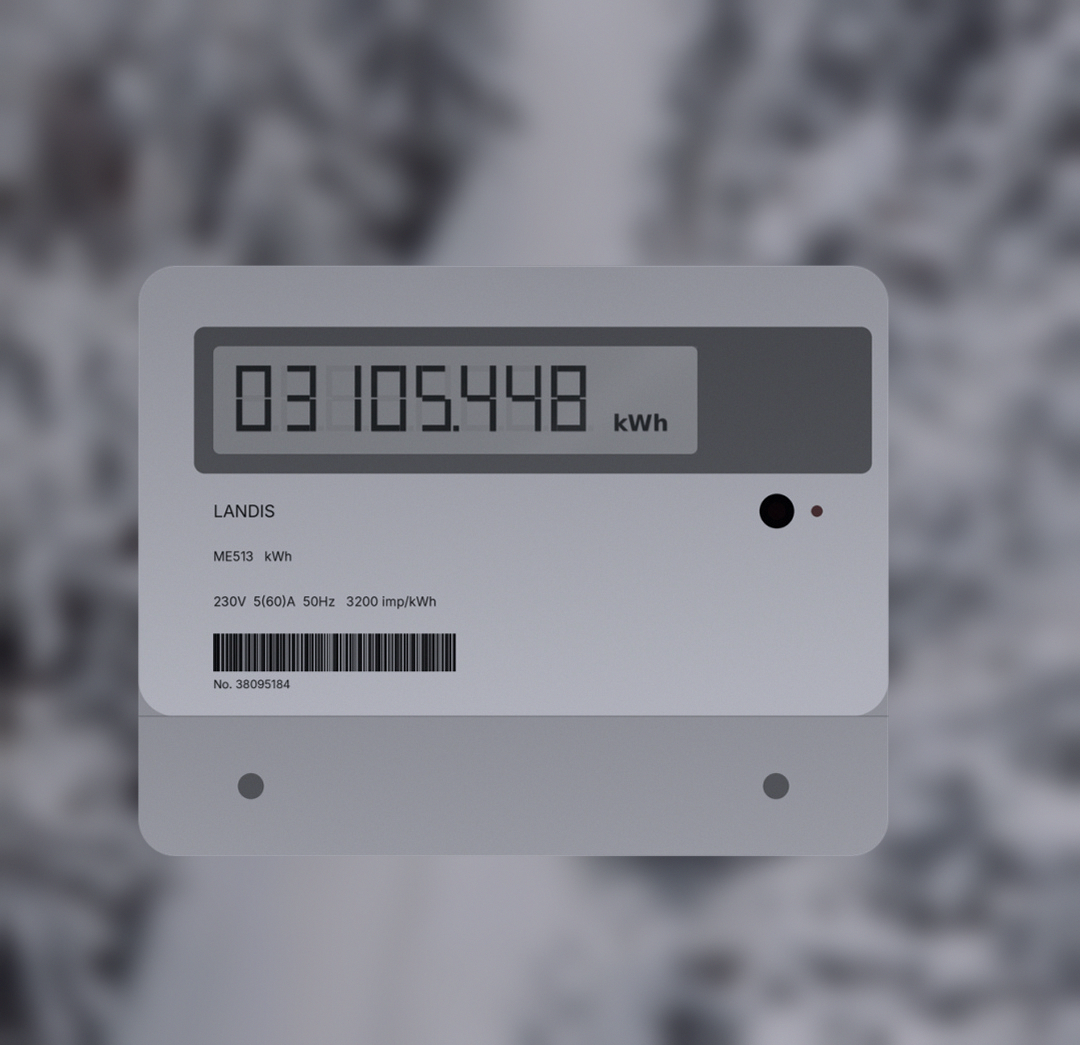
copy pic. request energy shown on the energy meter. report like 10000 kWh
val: 3105.448 kWh
